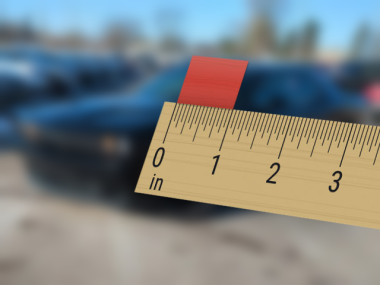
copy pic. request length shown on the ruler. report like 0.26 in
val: 1 in
